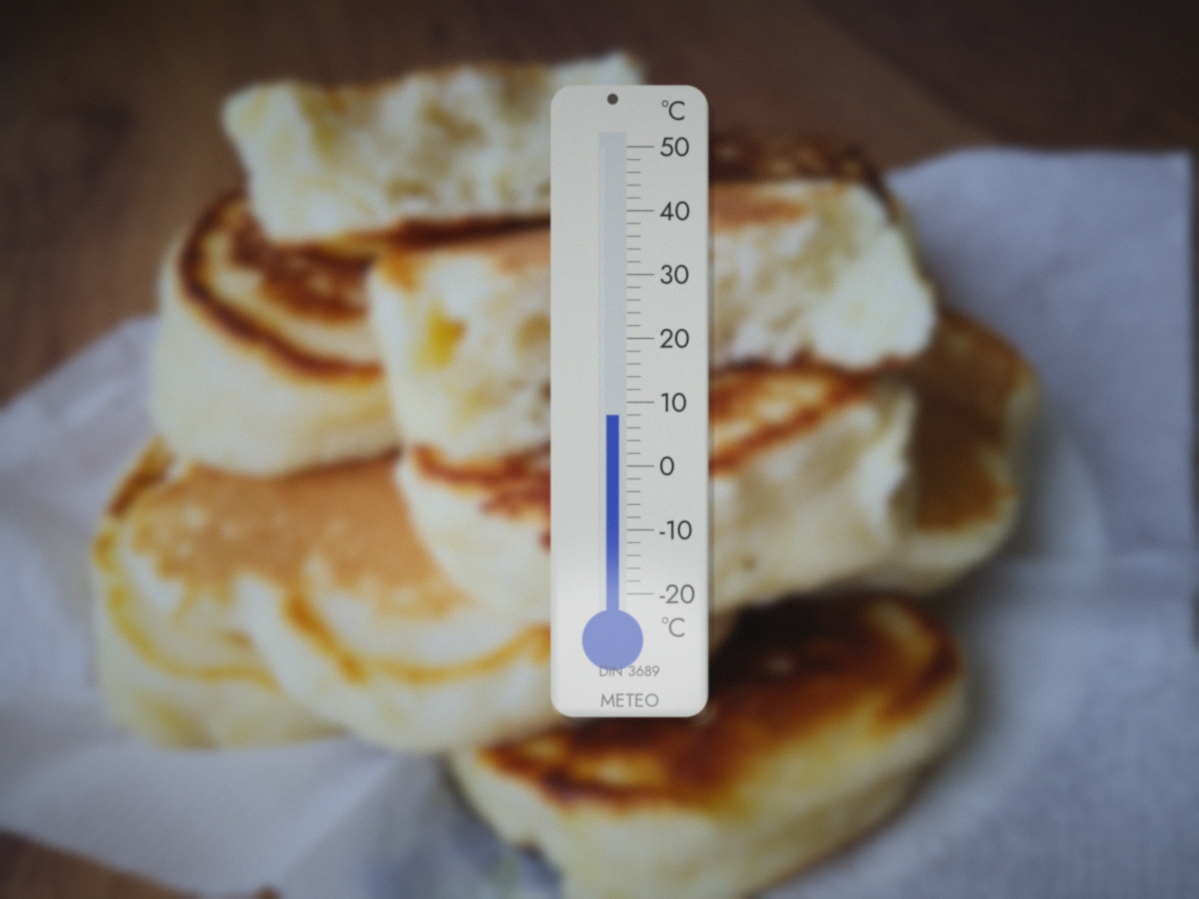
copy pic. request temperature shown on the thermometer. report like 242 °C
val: 8 °C
